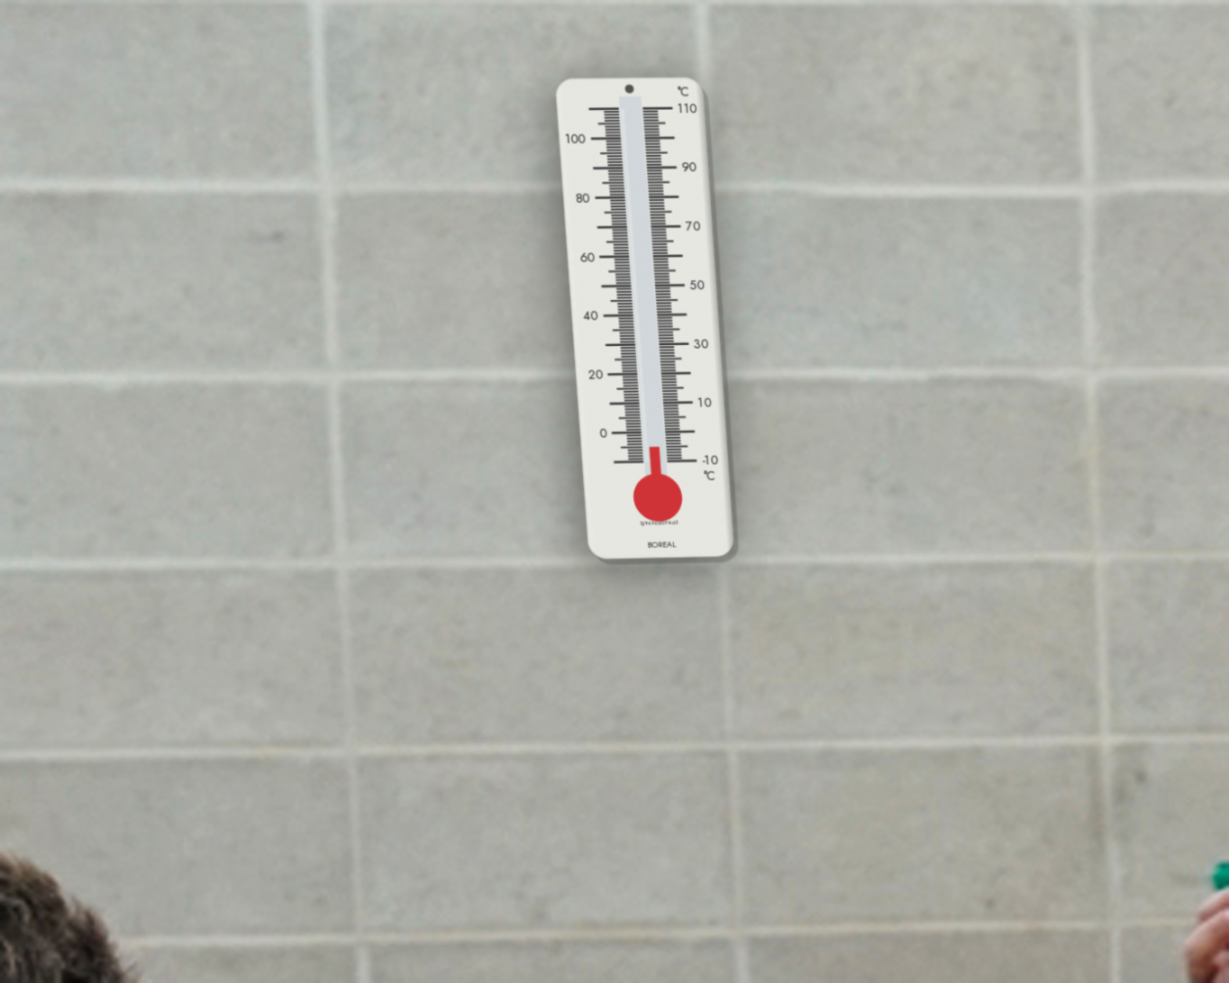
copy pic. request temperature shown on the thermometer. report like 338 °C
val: -5 °C
